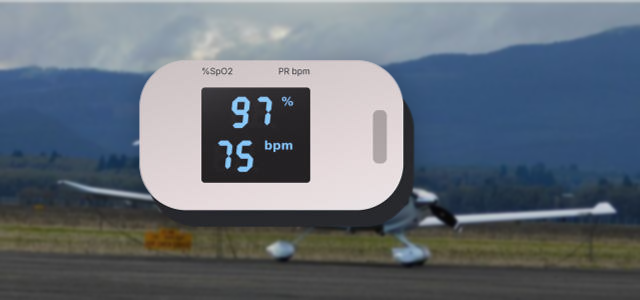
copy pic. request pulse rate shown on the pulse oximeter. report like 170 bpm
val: 75 bpm
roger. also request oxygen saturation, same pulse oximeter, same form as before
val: 97 %
